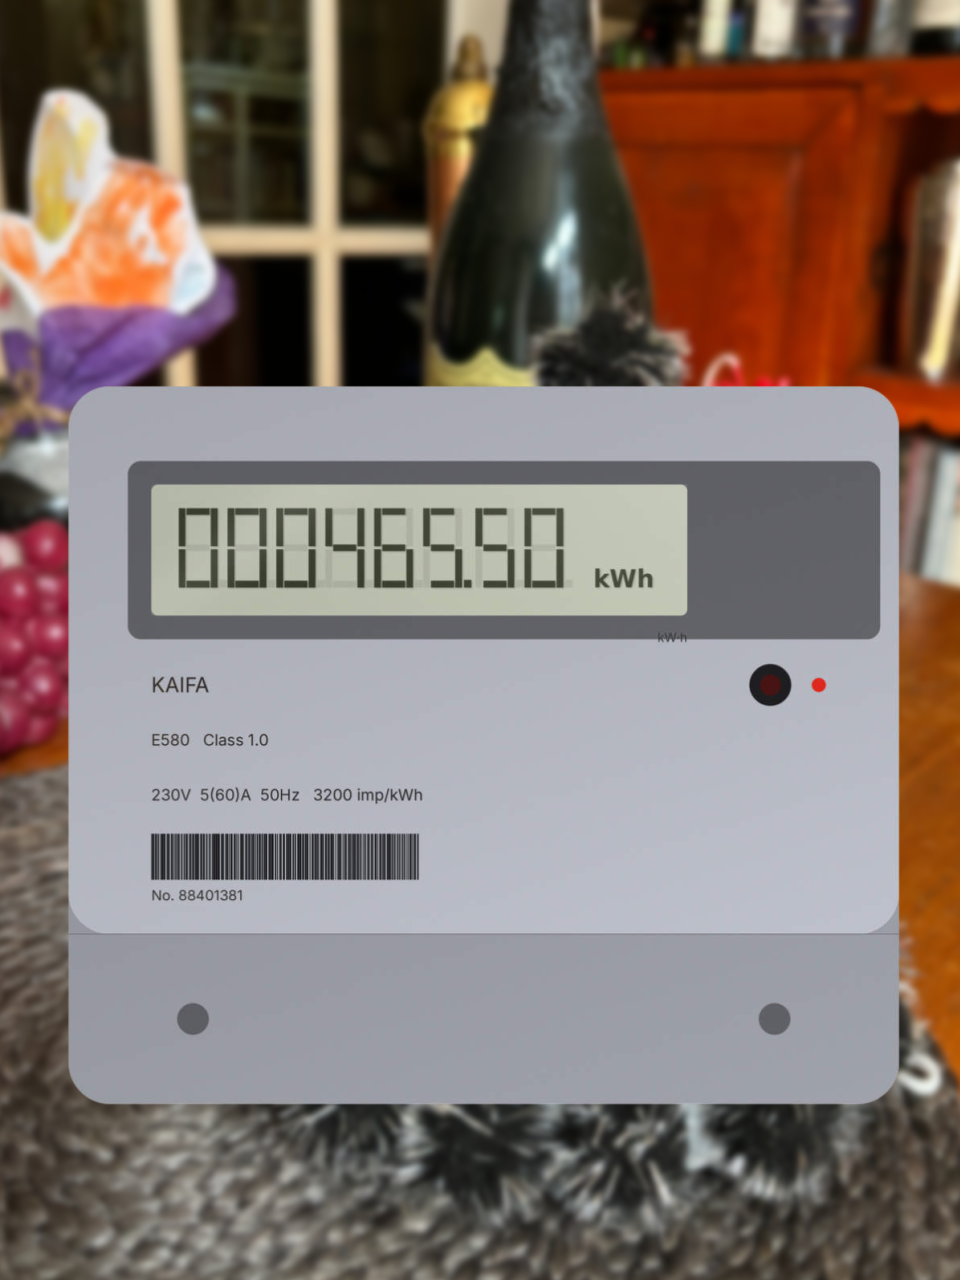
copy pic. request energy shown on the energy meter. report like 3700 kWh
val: 465.50 kWh
